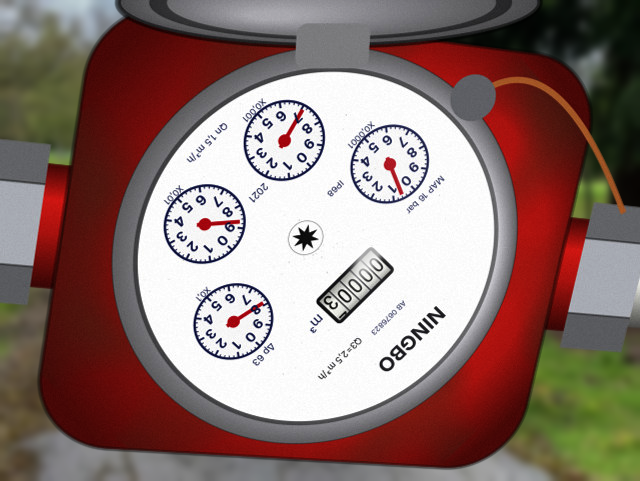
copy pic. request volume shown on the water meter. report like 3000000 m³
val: 2.7870 m³
